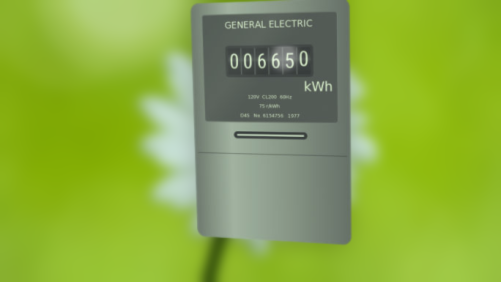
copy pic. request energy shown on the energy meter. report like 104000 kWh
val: 6650 kWh
